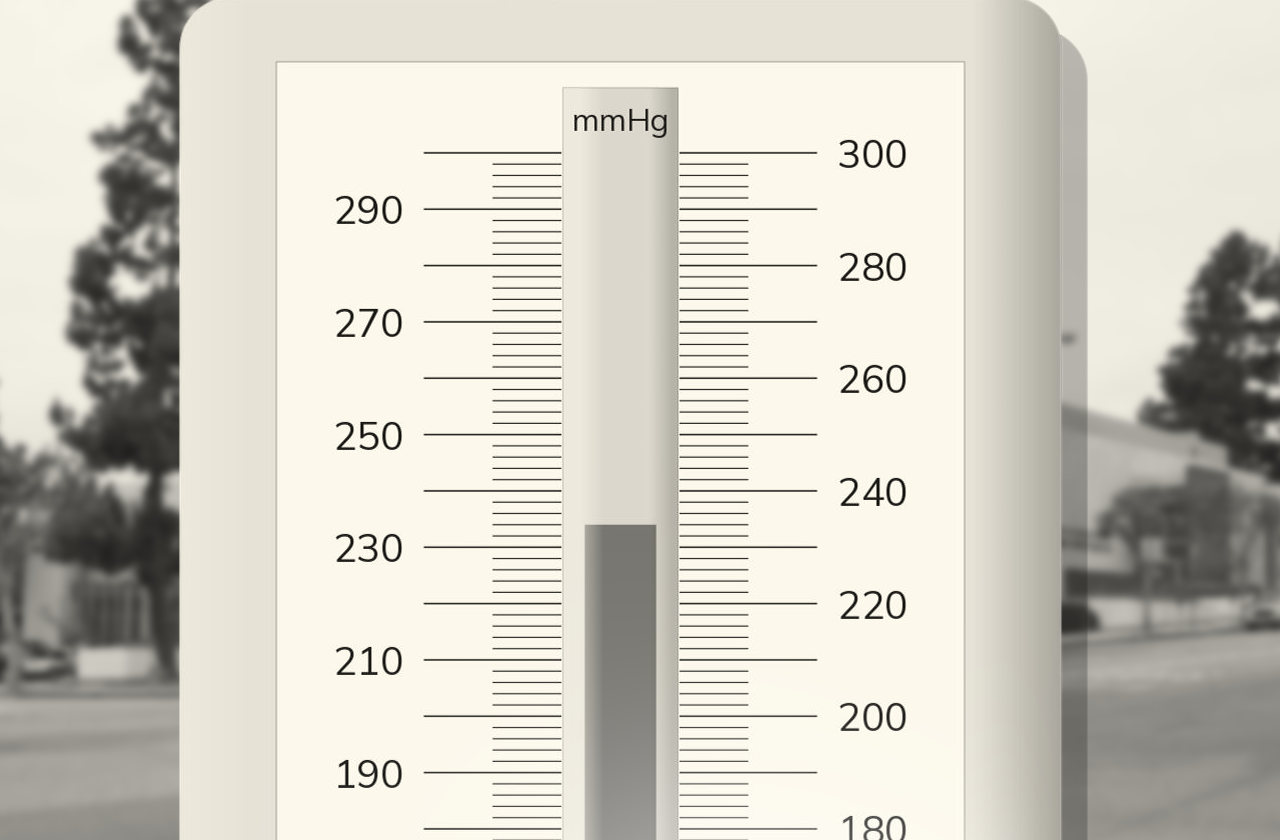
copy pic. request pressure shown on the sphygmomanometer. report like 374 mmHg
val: 234 mmHg
